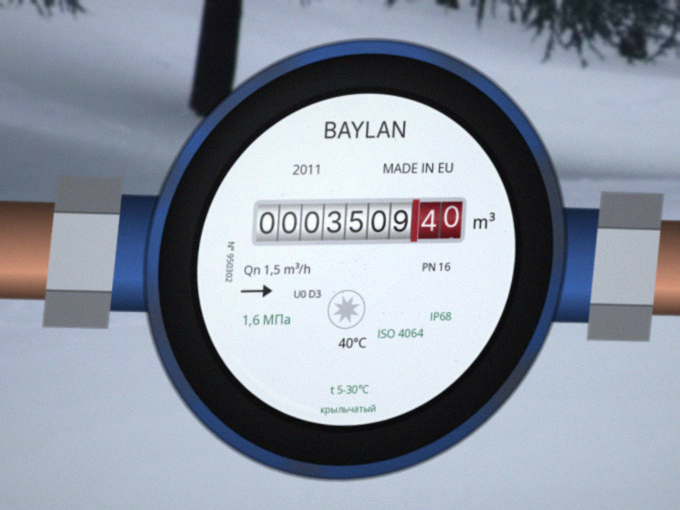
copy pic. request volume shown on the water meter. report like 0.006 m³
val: 3509.40 m³
